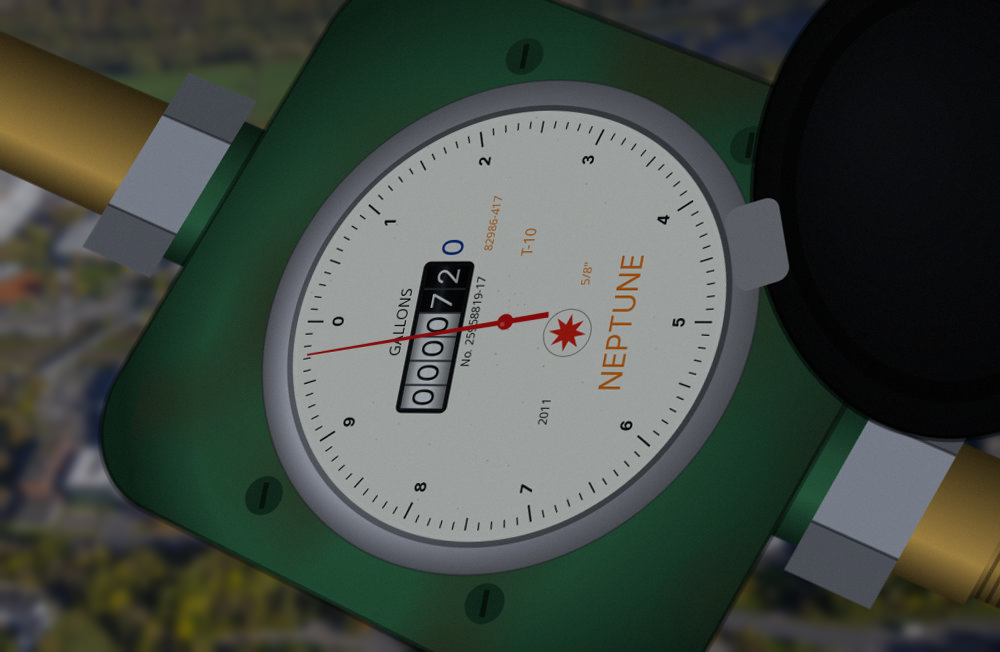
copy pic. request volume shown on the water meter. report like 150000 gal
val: 719.7 gal
